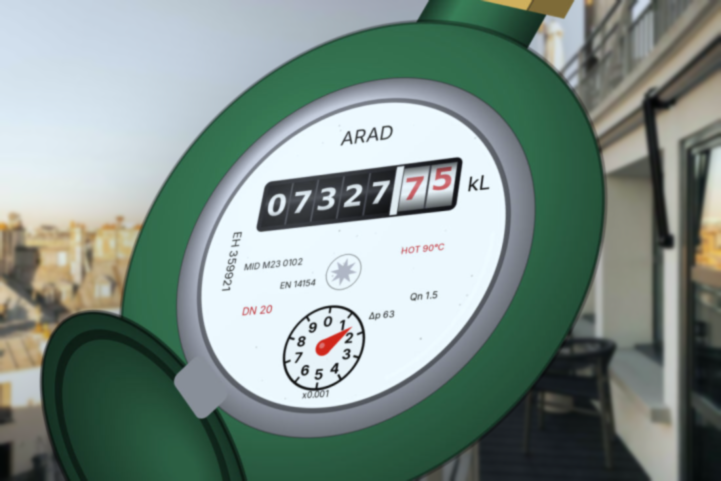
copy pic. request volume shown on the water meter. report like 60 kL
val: 7327.751 kL
